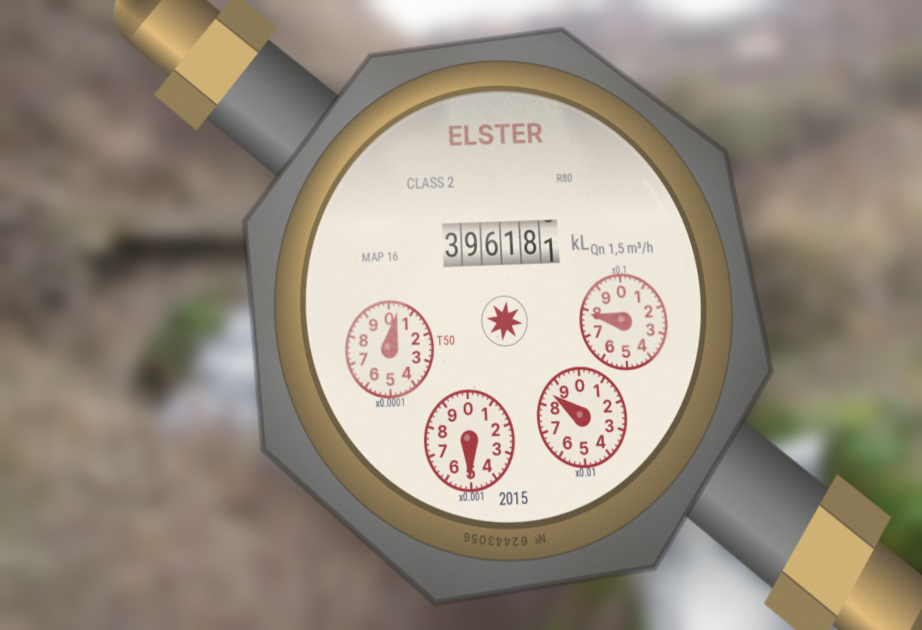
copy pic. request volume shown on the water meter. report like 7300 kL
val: 396180.7850 kL
